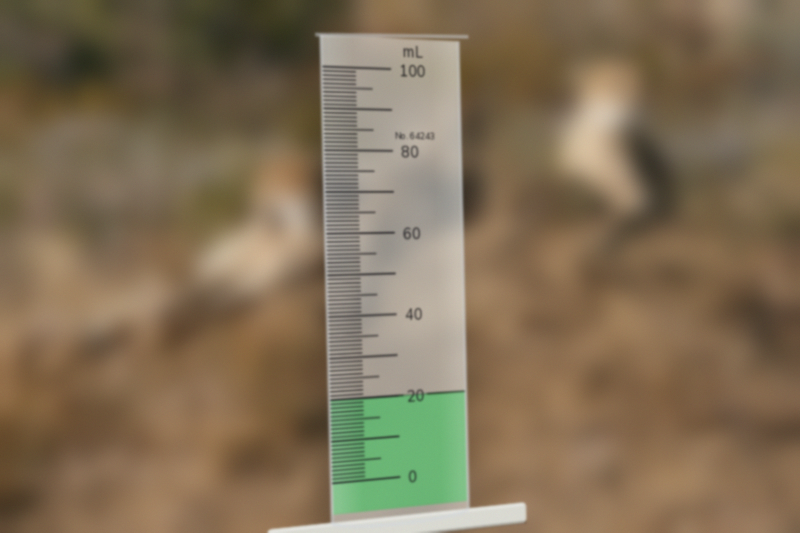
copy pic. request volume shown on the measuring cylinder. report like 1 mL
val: 20 mL
